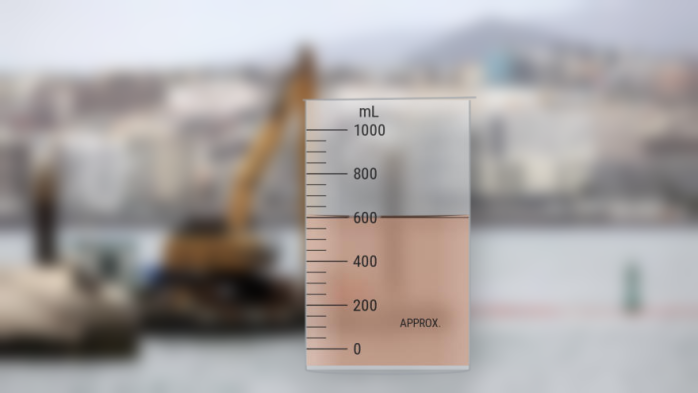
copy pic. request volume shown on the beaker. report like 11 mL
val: 600 mL
